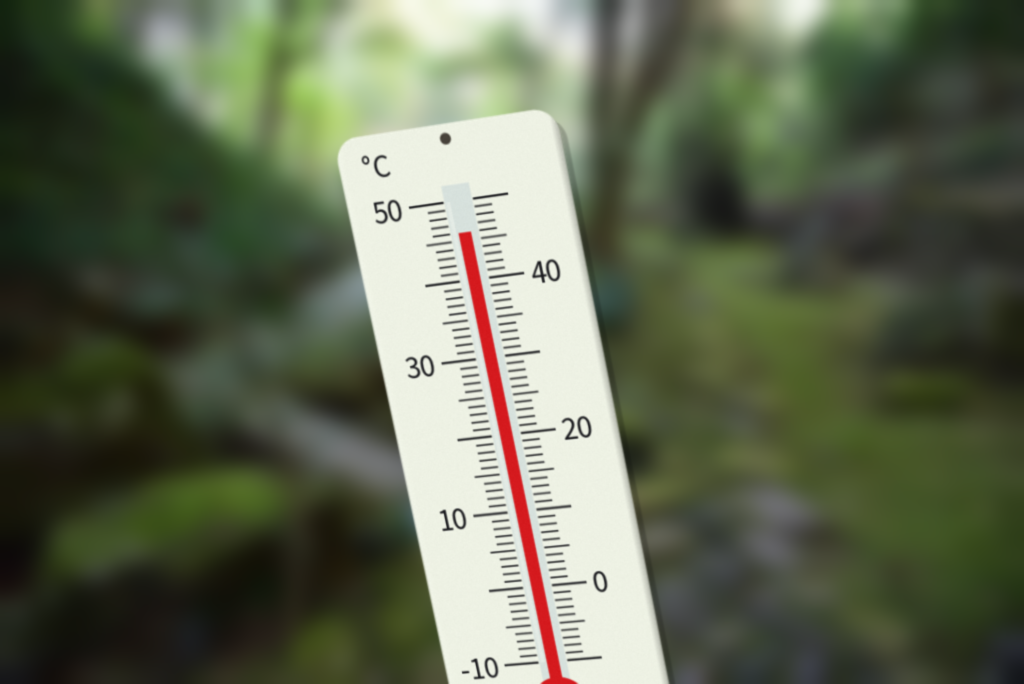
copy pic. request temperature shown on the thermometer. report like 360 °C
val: 46 °C
